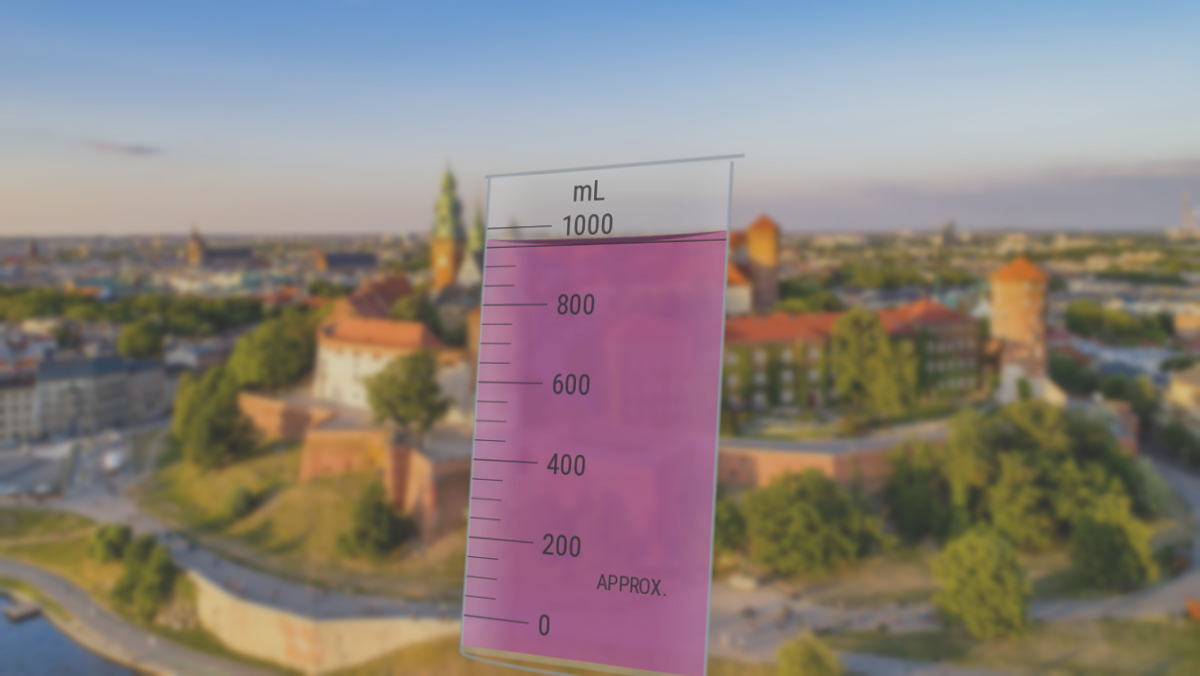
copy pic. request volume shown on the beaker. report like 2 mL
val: 950 mL
